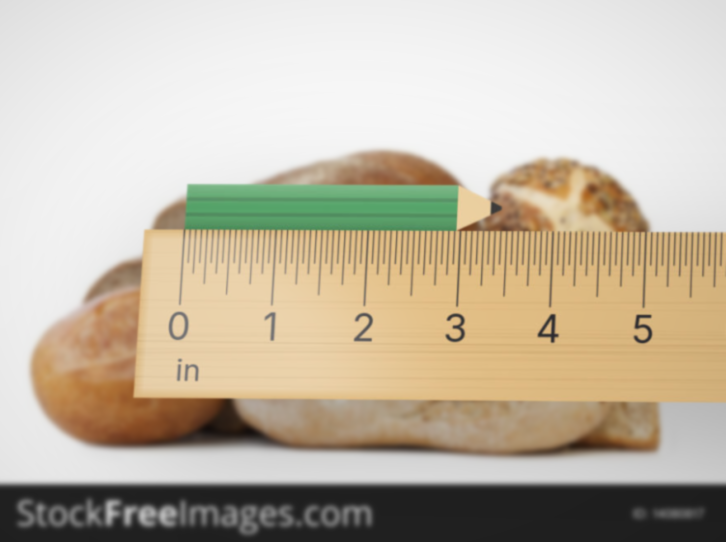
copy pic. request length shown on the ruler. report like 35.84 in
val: 3.4375 in
